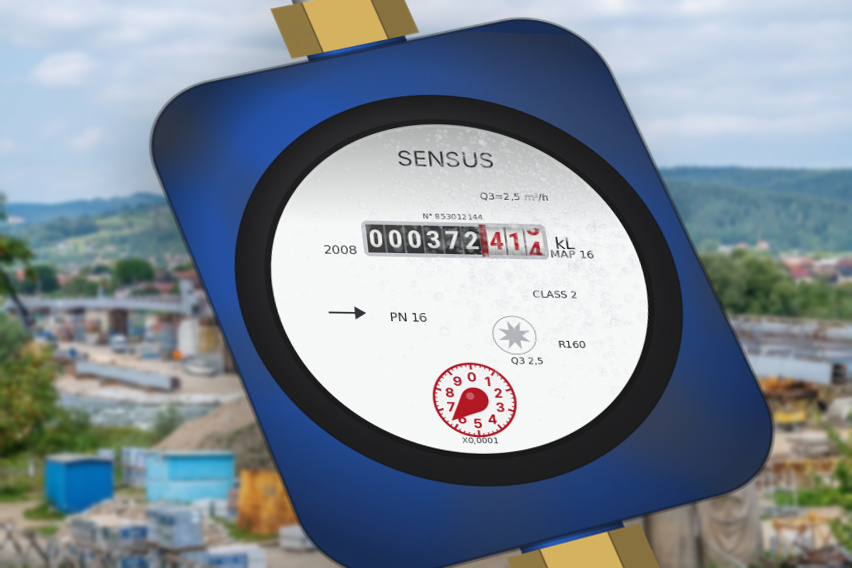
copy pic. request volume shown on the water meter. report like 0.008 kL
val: 372.4136 kL
